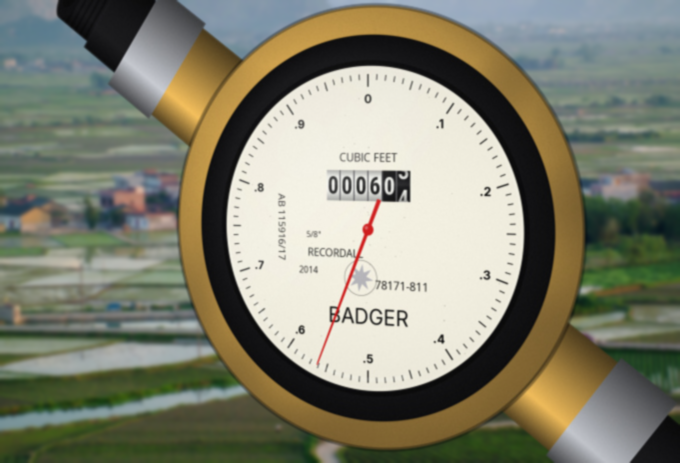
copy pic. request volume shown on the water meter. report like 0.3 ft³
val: 603.56 ft³
